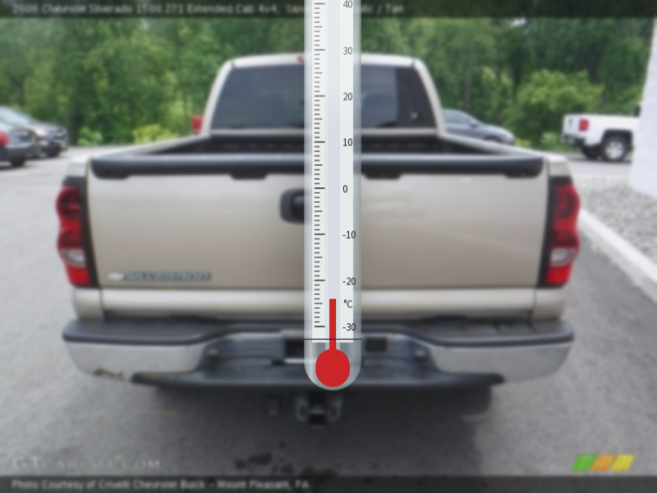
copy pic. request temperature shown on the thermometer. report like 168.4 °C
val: -24 °C
